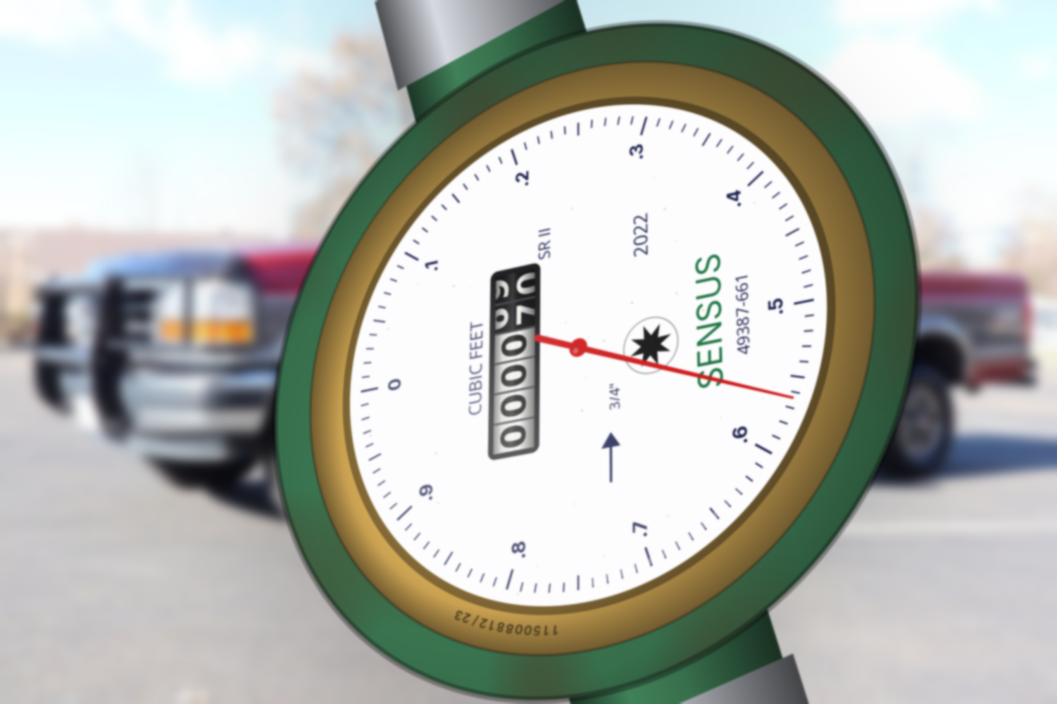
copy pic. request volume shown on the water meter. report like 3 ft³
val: 69.56 ft³
